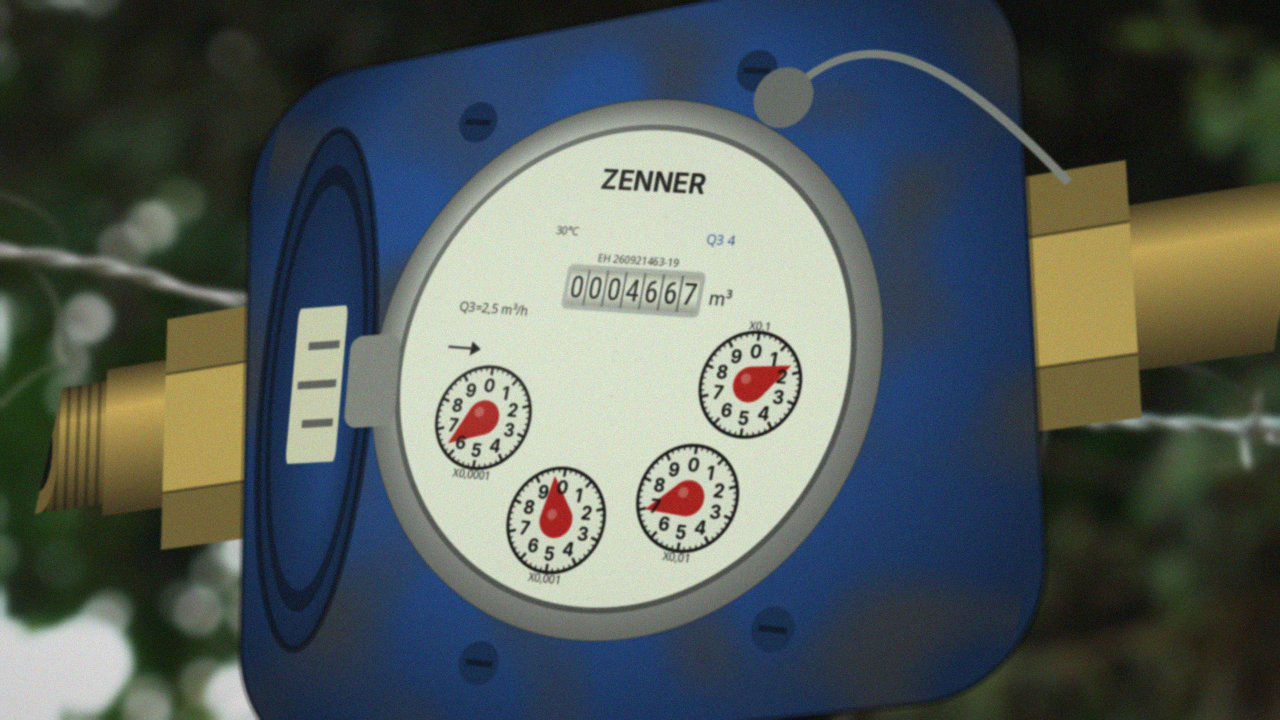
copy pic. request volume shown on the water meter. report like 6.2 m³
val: 4667.1696 m³
